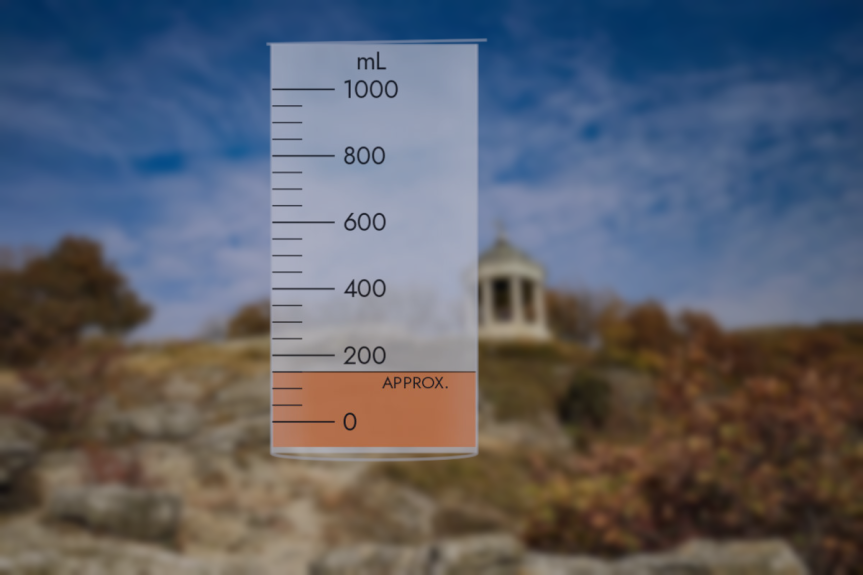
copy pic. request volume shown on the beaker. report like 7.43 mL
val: 150 mL
